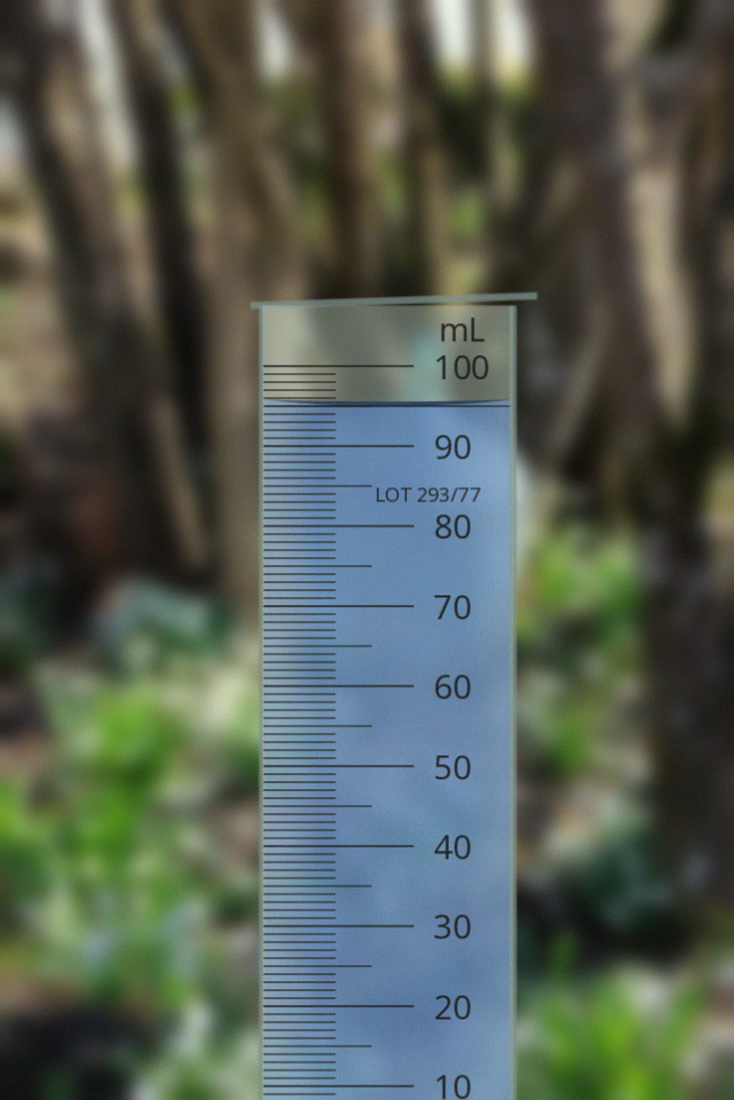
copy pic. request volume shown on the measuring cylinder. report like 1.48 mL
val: 95 mL
